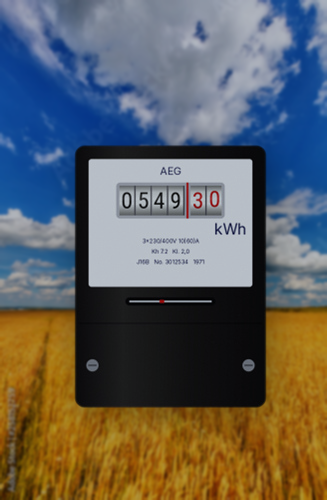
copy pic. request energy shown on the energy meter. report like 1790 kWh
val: 549.30 kWh
